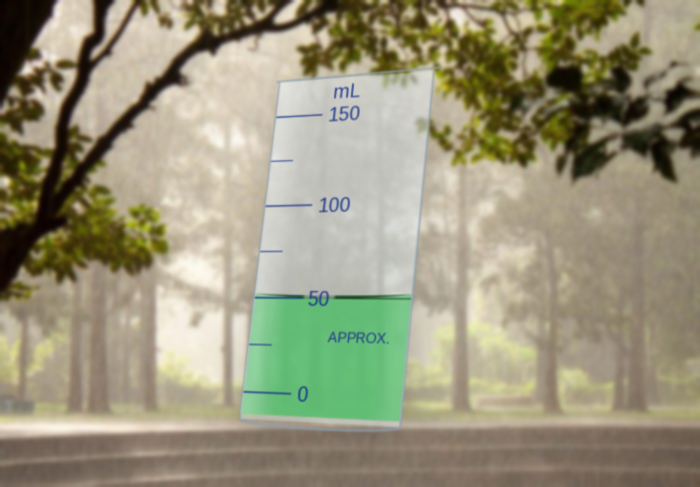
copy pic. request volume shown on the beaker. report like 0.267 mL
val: 50 mL
